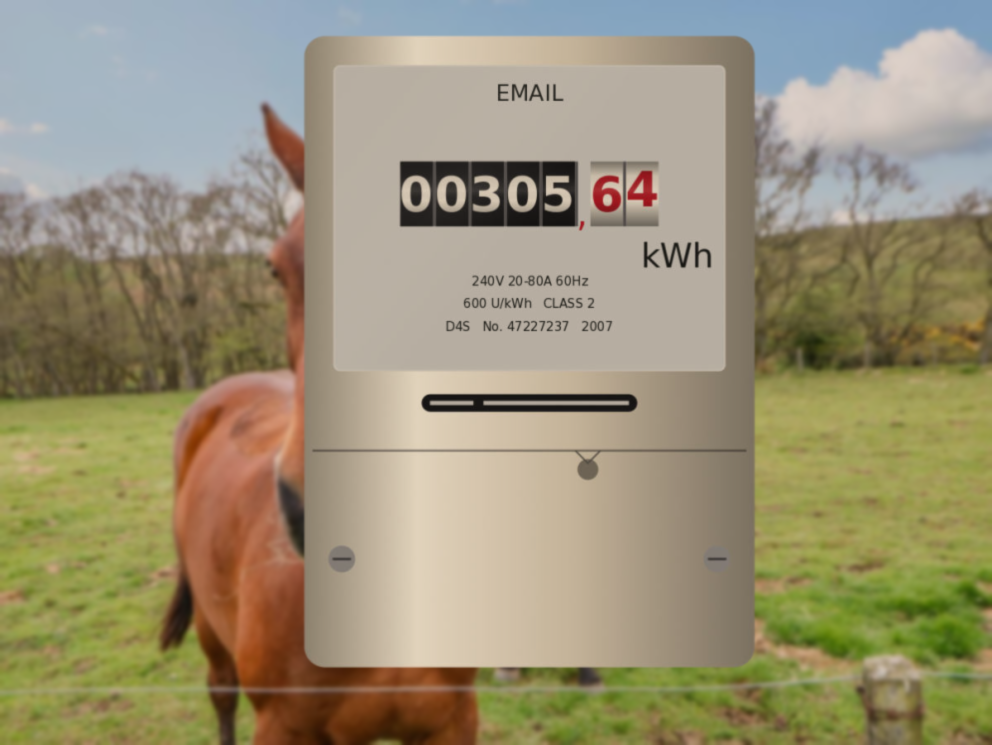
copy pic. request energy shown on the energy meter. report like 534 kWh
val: 305.64 kWh
